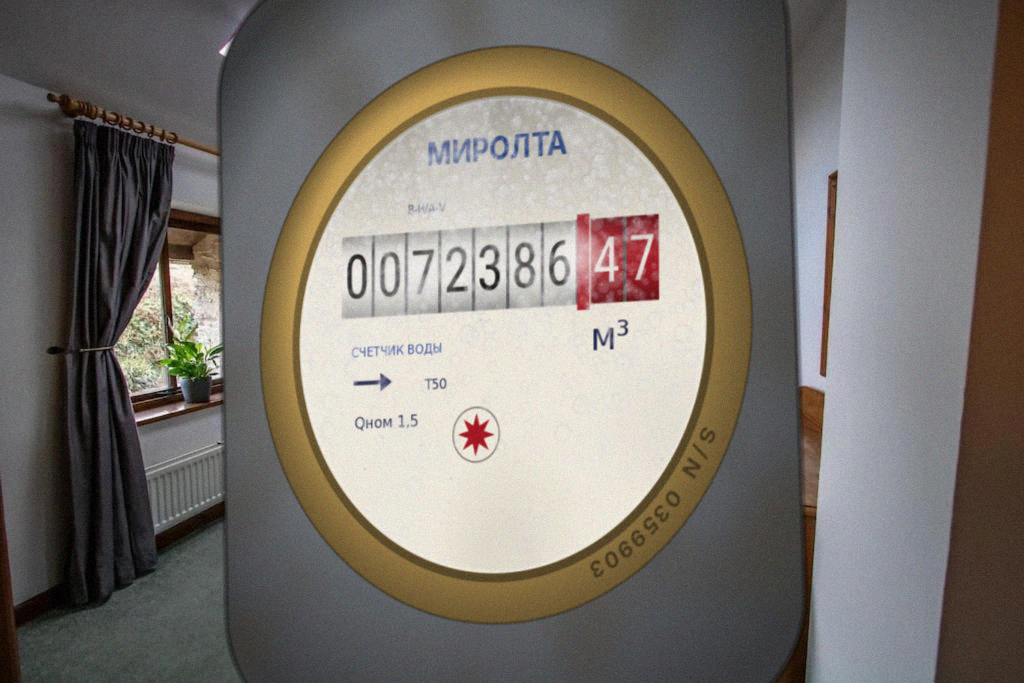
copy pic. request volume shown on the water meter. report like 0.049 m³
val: 72386.47 m³
